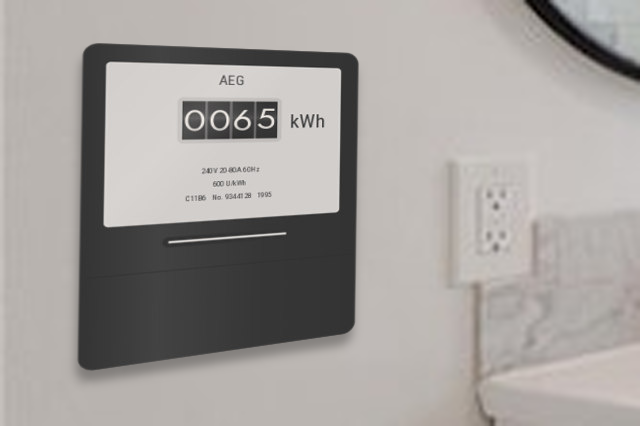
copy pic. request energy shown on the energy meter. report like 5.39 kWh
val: 65 kWh
